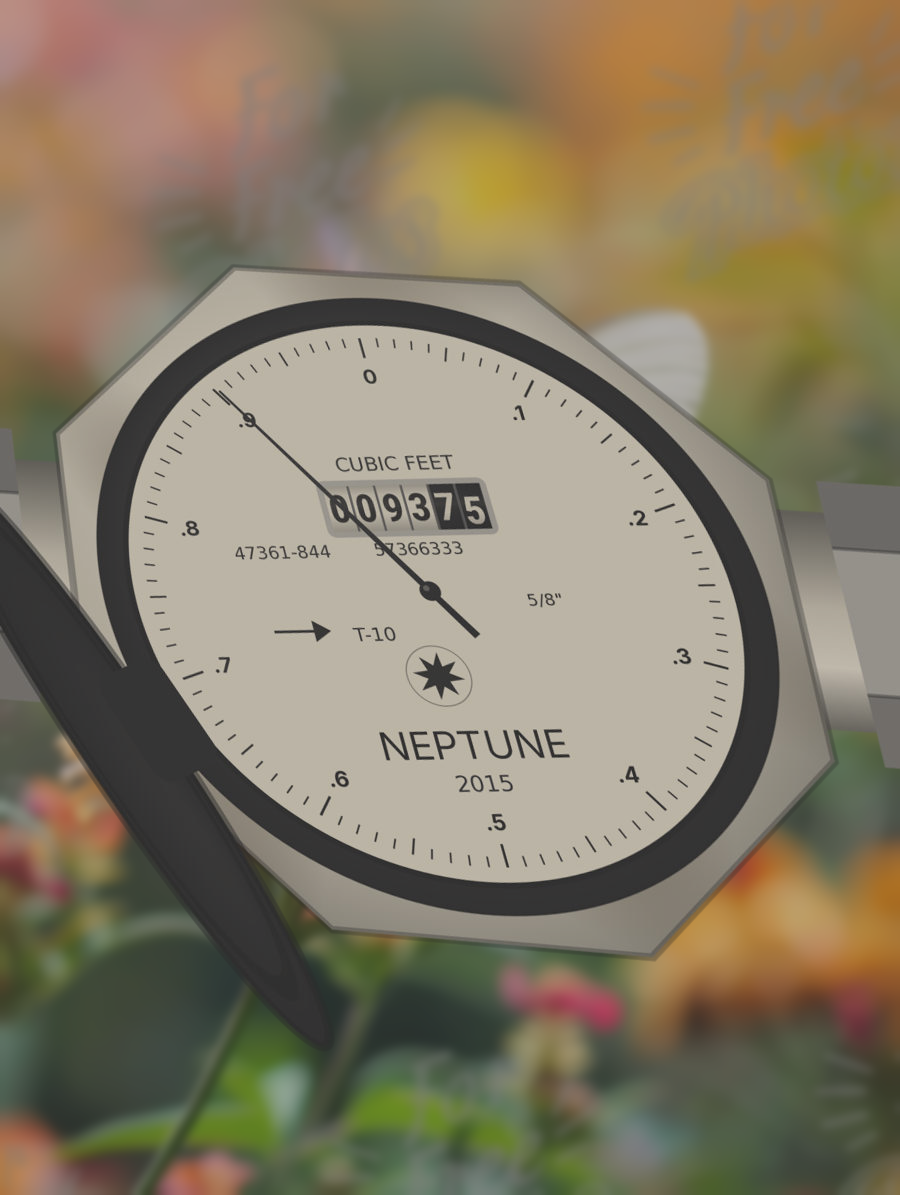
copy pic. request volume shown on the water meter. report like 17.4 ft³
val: 9374.90 ft³
